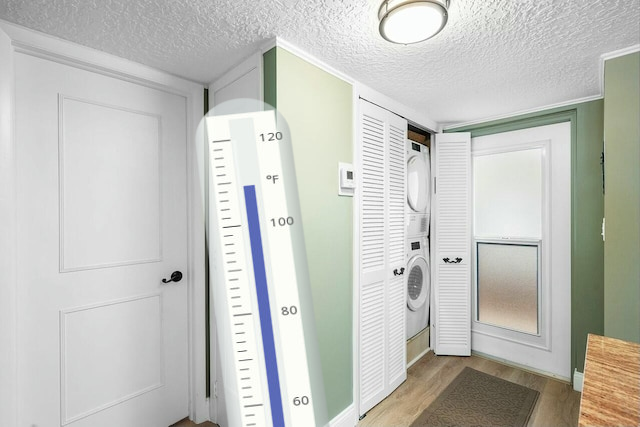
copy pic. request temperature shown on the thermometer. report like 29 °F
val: 109 °F
